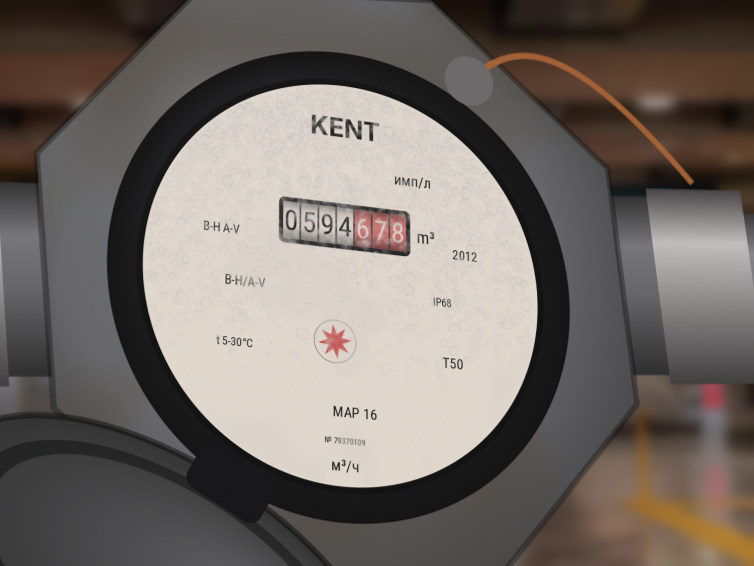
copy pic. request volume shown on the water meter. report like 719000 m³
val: 594.678 m³
